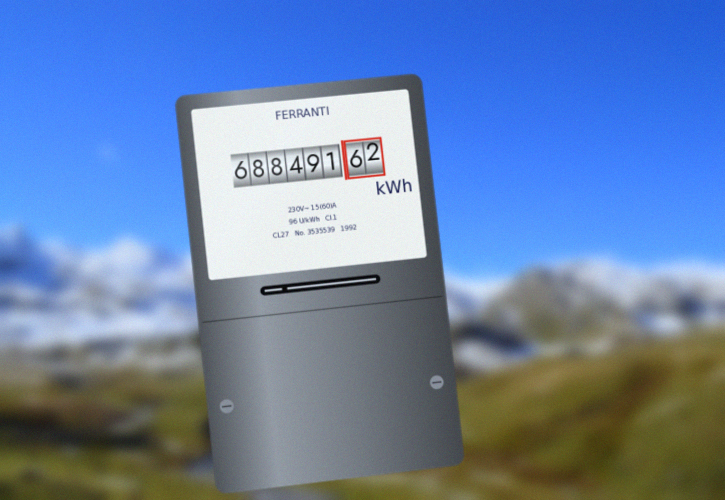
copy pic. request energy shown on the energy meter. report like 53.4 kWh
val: 688491.62 kWh
